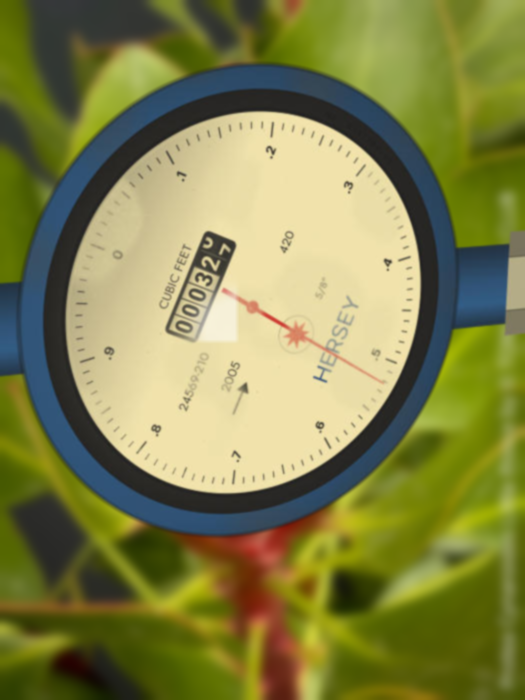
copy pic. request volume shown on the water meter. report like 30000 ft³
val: 326.52 ft³
